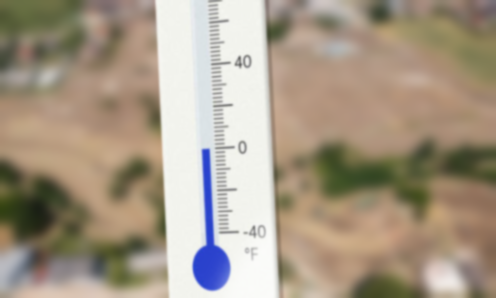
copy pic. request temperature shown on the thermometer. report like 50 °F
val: 0 °F
